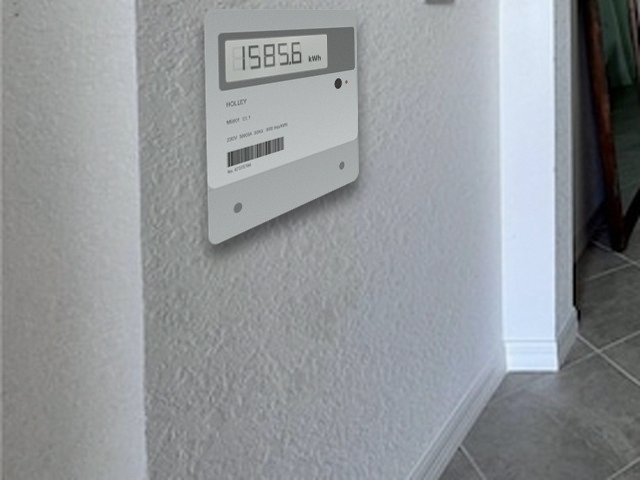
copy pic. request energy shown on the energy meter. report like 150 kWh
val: 1585.6 kWh
